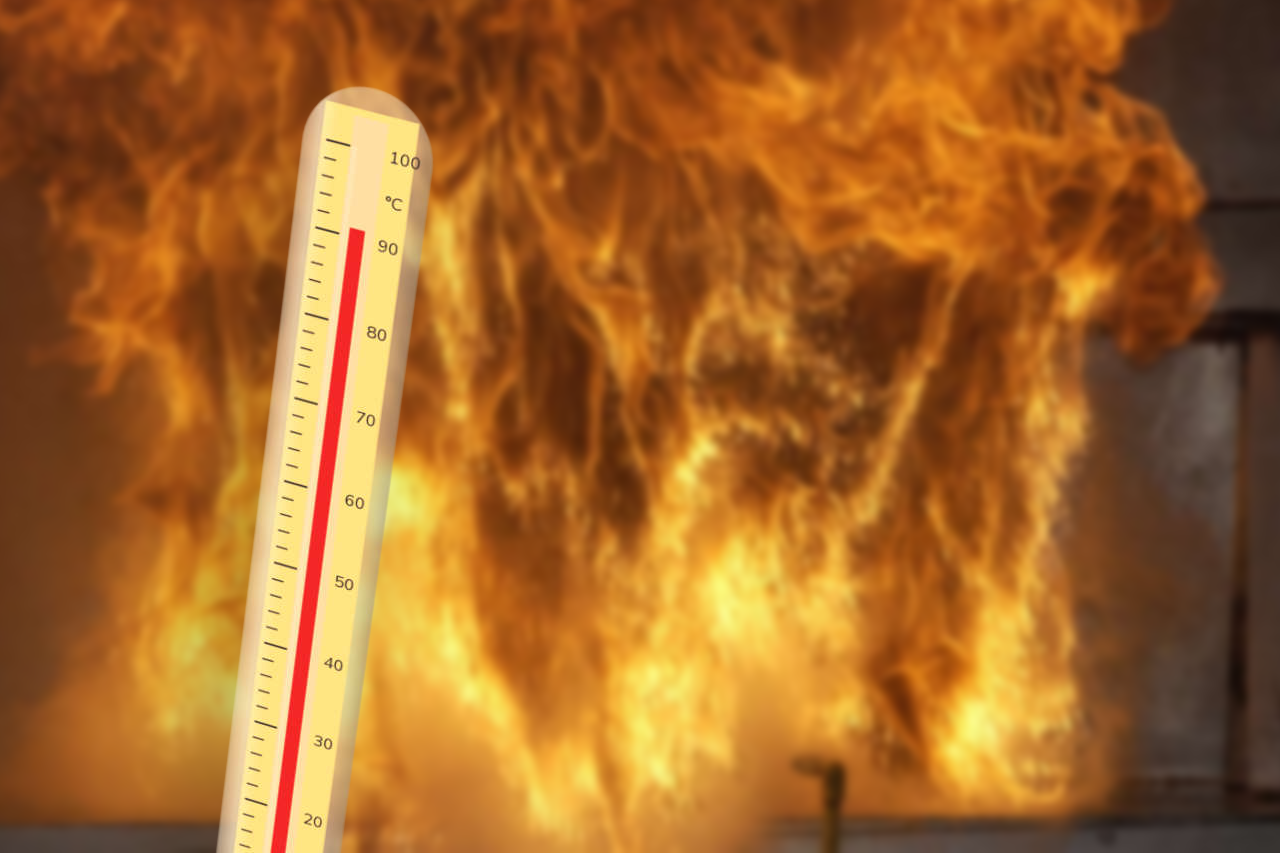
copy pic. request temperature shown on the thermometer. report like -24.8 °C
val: 91 °C
